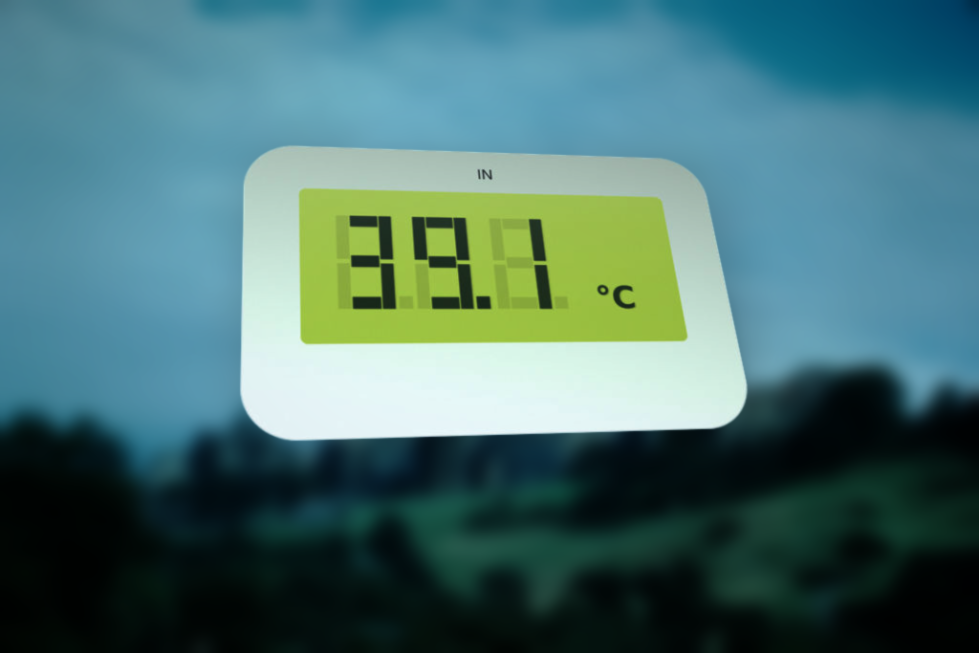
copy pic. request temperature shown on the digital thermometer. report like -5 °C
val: 39.1 °C
